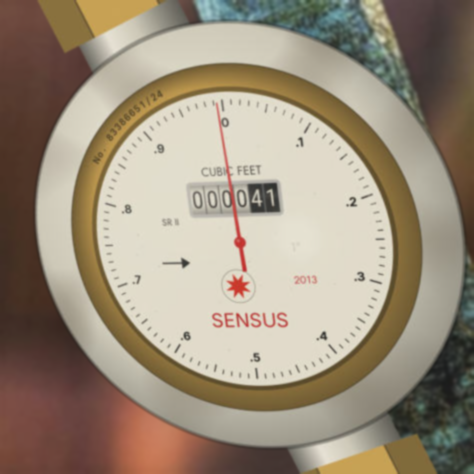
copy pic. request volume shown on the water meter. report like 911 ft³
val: 40.99 ft³
